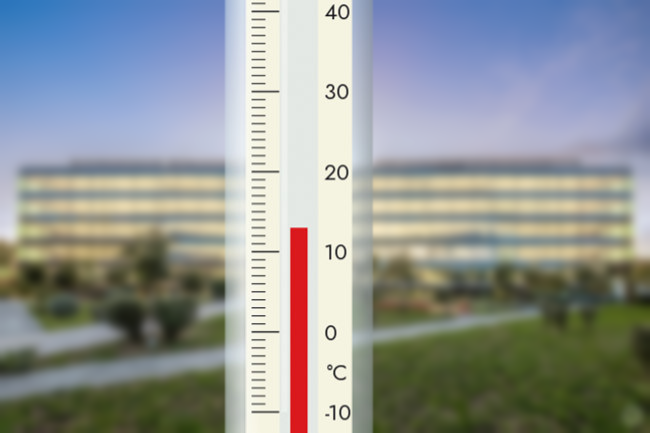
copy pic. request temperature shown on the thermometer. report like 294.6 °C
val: 13 °C
